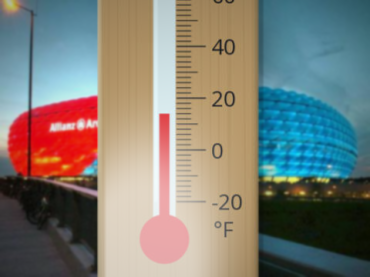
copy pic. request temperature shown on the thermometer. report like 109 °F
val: 14 °F
